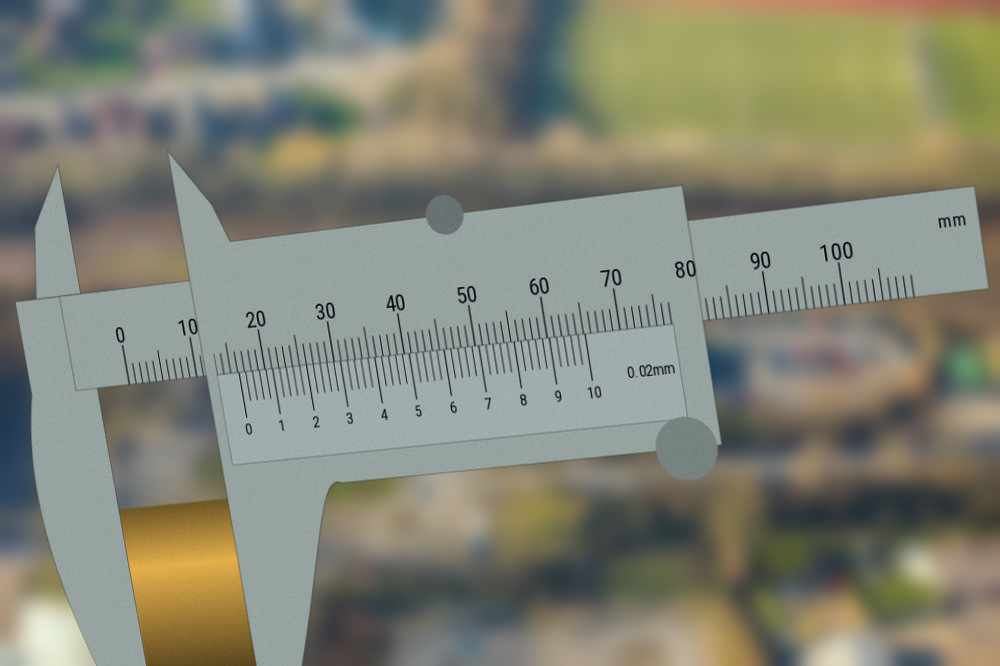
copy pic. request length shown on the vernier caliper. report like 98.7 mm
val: 16.2 mm
